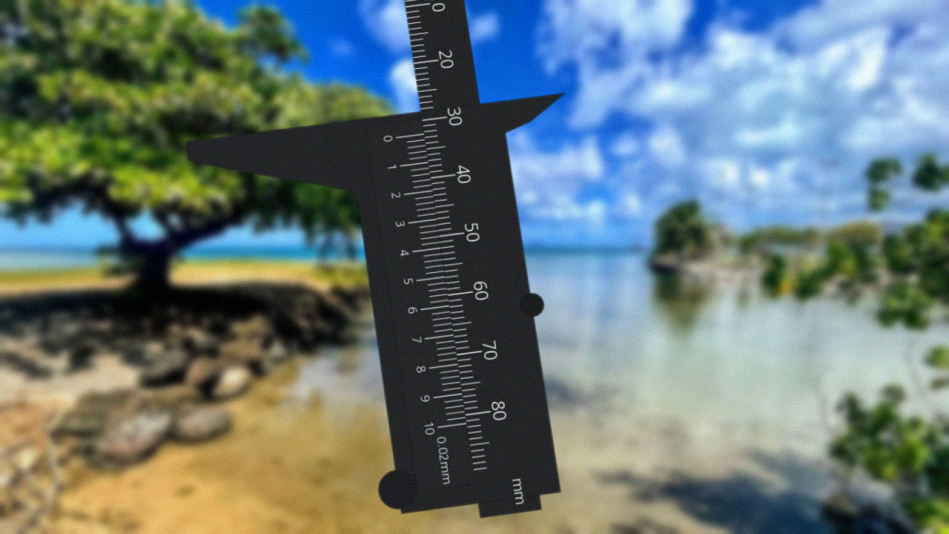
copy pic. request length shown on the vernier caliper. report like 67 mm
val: 32.4 mm
